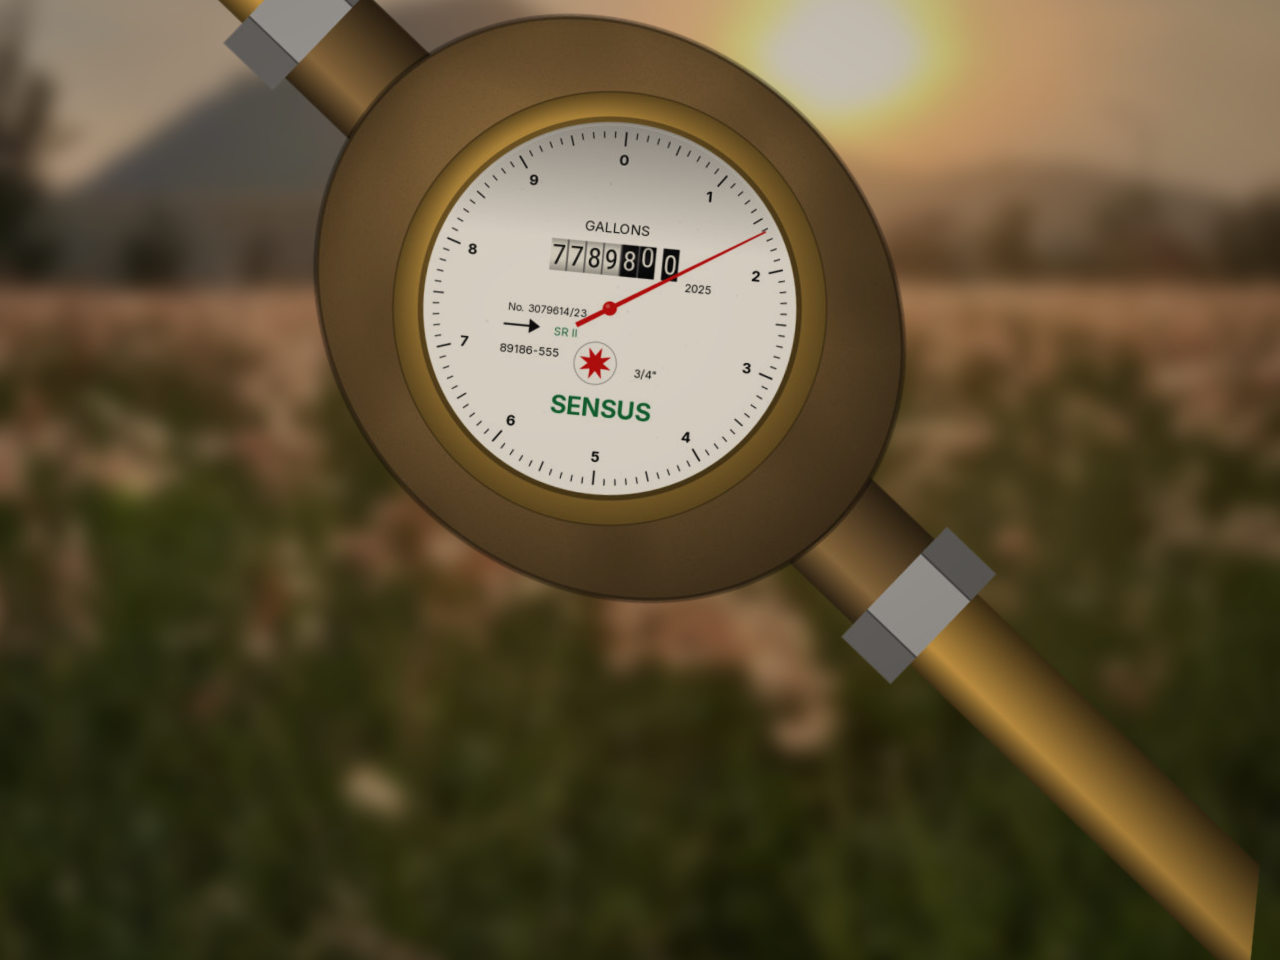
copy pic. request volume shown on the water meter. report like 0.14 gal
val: 7789801.6 gal
